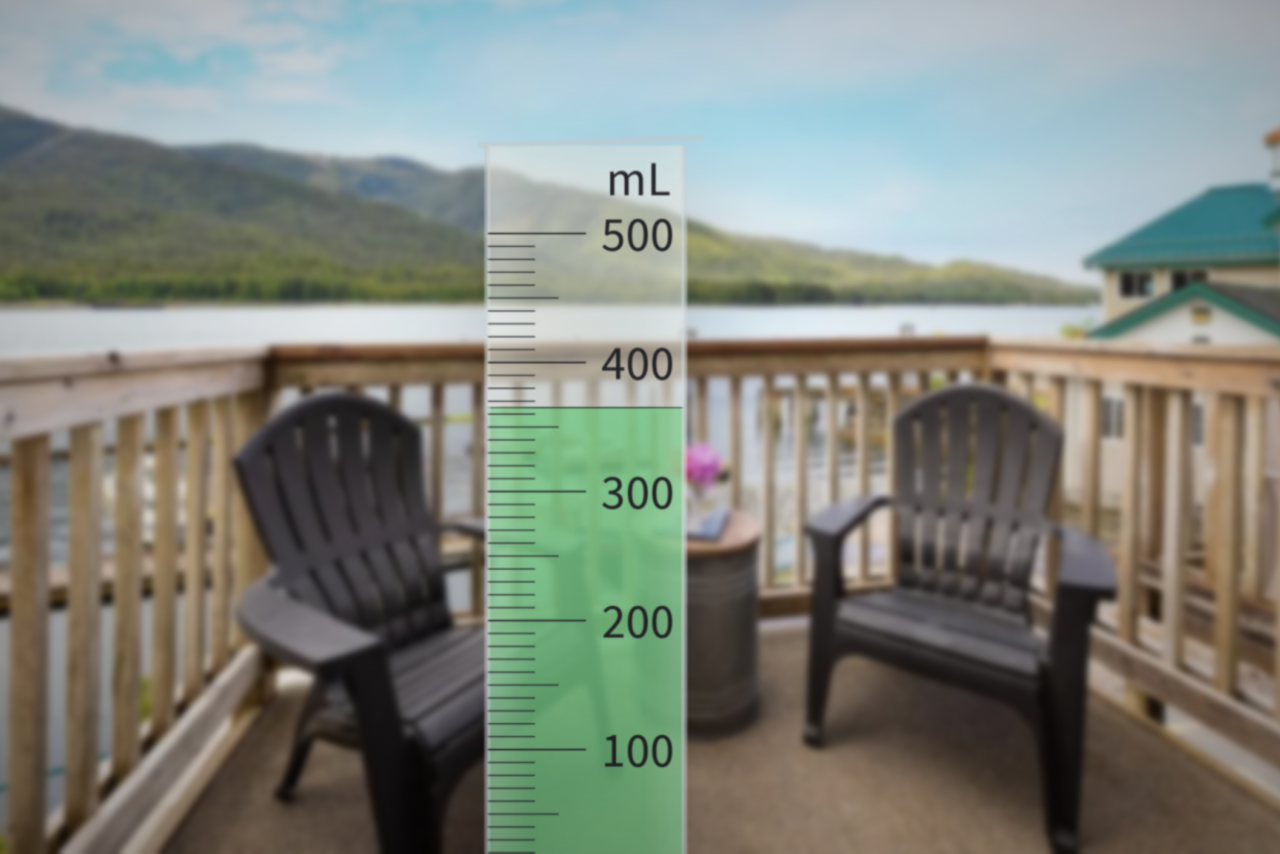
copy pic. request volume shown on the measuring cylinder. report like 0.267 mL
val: 365 mL
